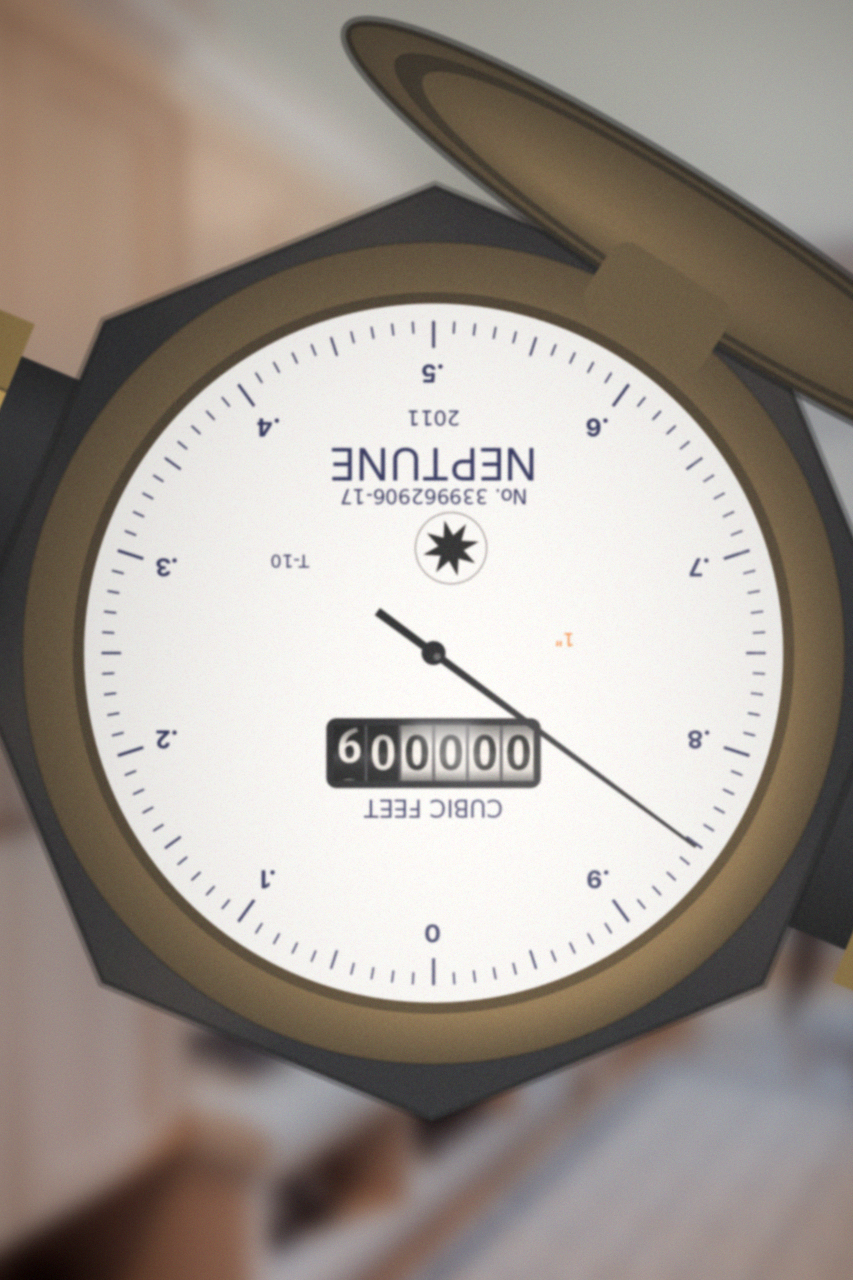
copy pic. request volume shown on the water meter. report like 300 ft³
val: 8.85 ft³
